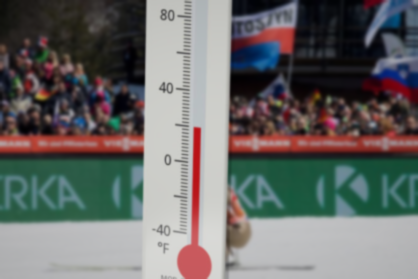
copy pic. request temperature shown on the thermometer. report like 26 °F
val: 20 °F
